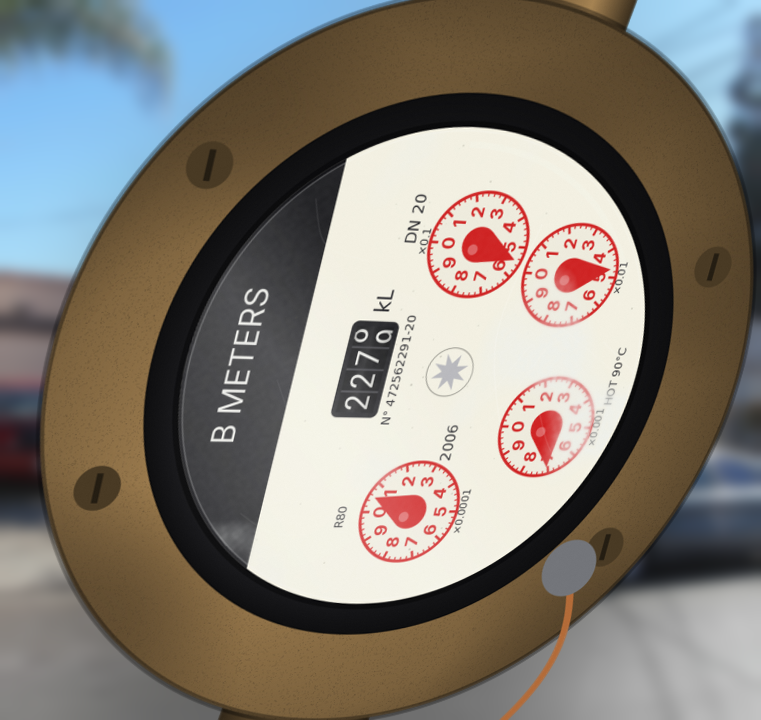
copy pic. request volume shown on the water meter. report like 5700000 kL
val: 2278.5470 kL
